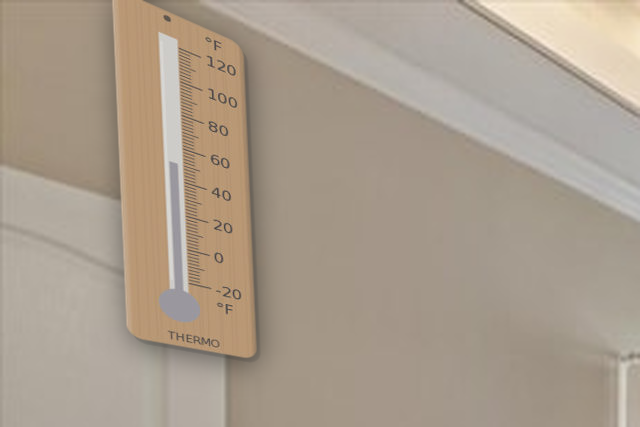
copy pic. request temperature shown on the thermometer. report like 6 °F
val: 50 °F
